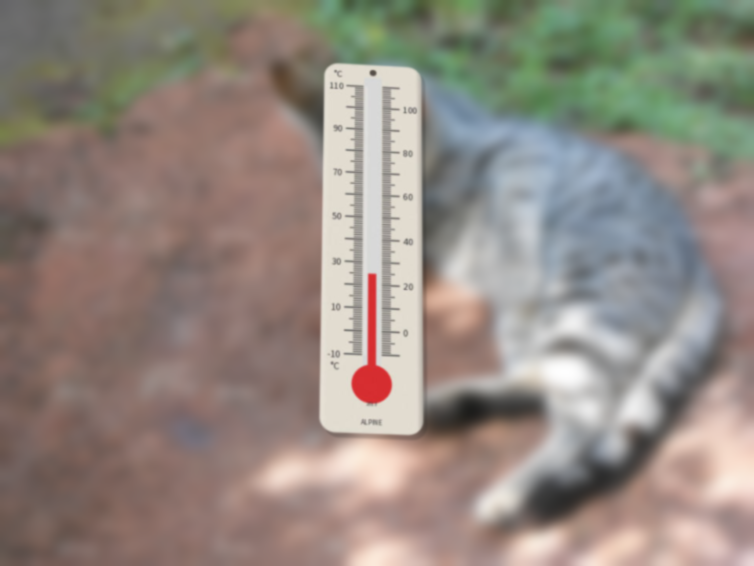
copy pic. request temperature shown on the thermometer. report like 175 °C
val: 25 °C
